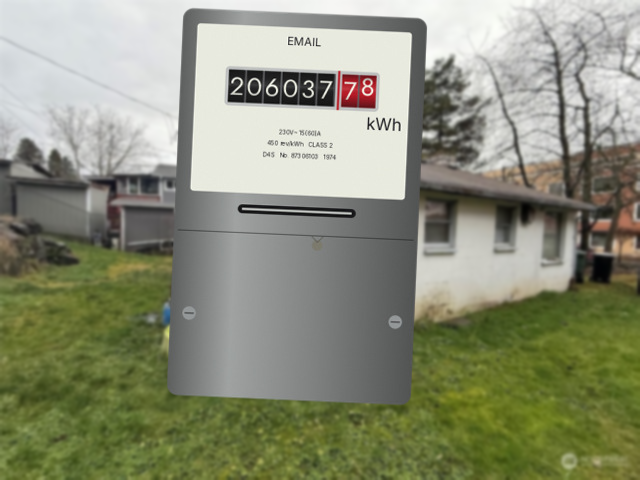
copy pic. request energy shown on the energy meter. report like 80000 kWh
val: 206037.78 kWh
